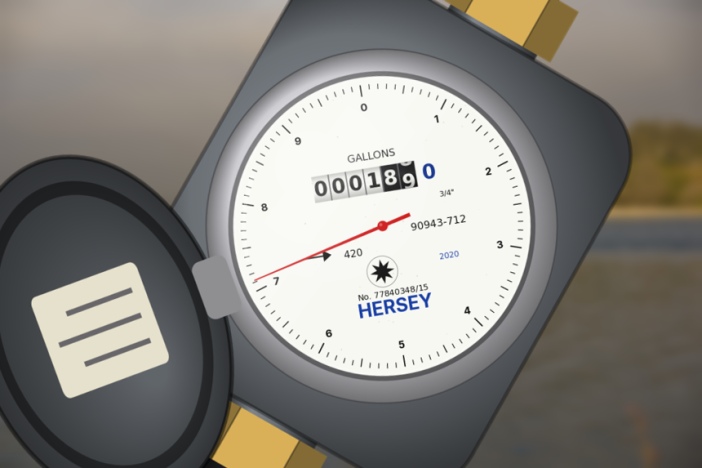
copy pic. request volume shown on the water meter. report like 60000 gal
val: 1887.1 gal
